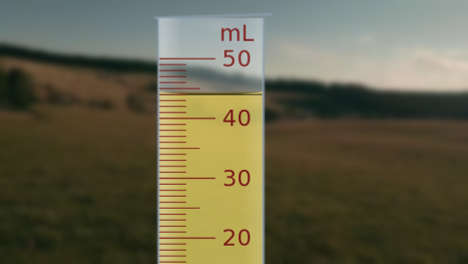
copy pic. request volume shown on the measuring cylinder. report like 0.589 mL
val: 44 mL
